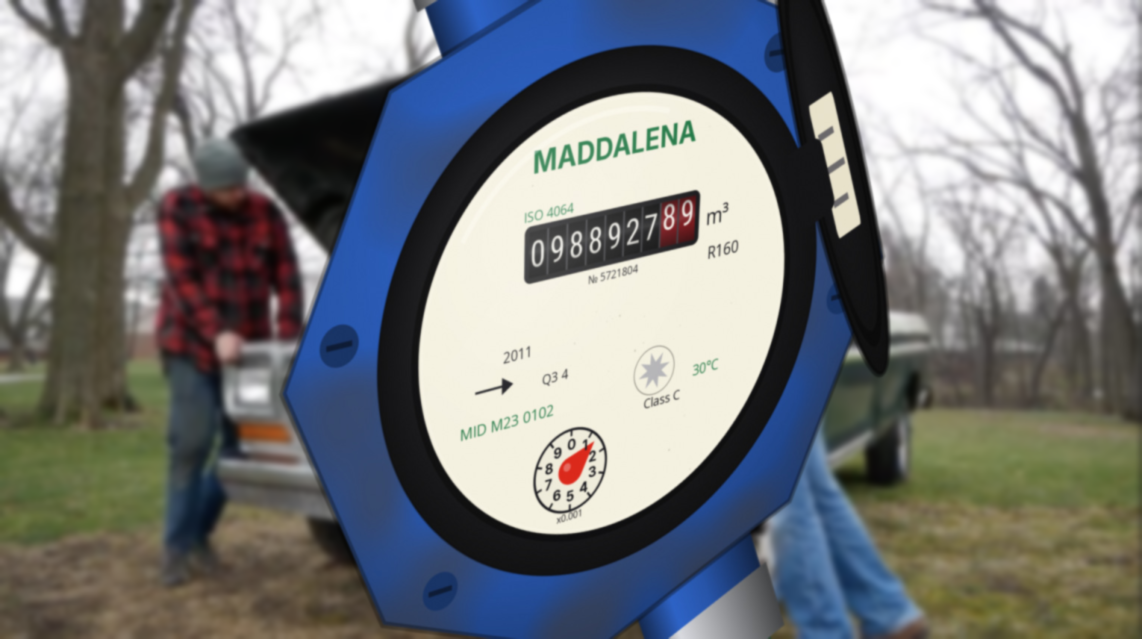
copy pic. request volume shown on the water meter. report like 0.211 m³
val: 988927.891 m³
